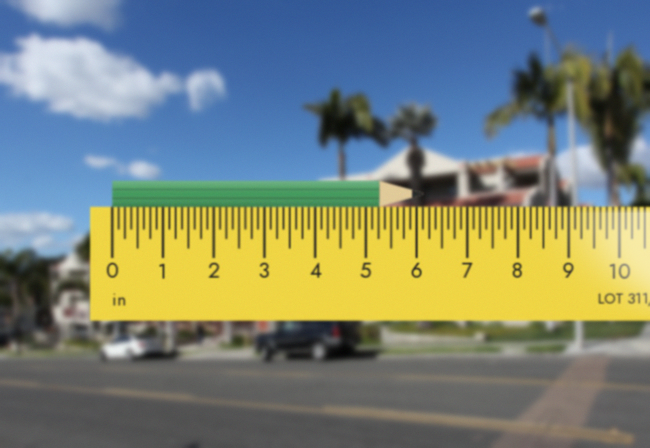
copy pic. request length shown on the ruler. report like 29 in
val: 6.125 in
